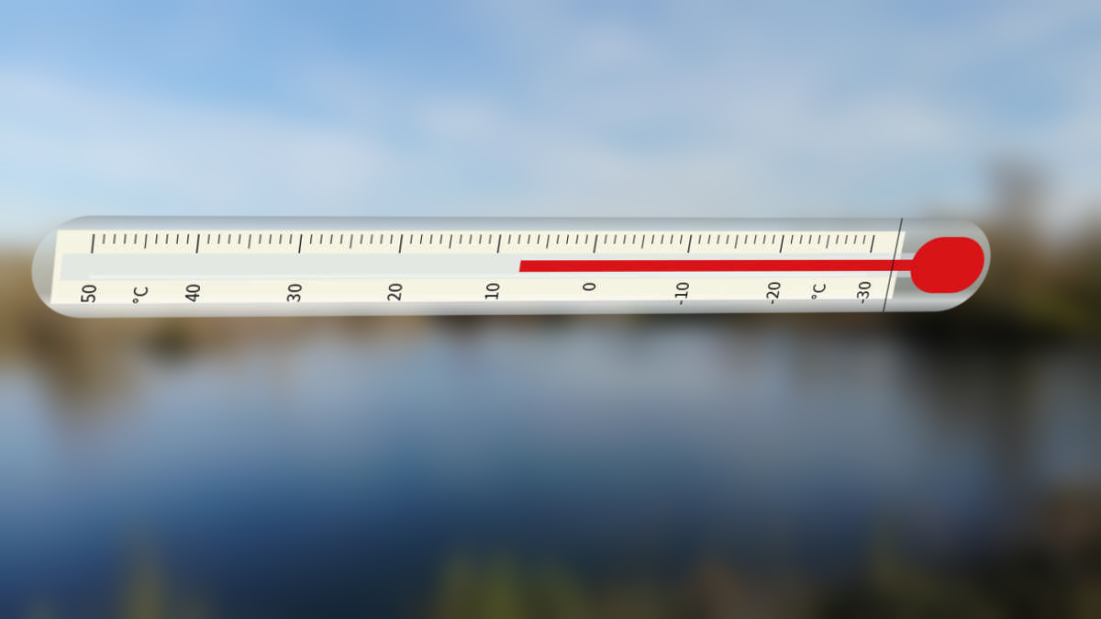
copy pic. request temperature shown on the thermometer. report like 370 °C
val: 7.5 °C
